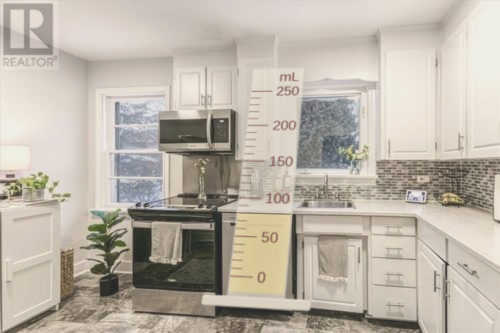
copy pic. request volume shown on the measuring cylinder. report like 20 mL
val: 80 mL
